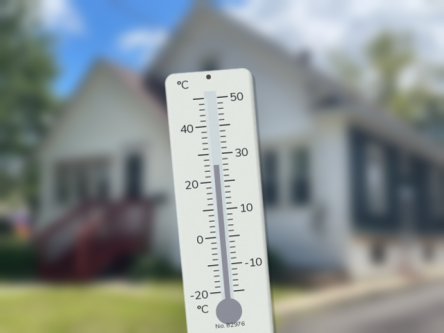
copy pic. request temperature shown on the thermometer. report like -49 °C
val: 26 °C
